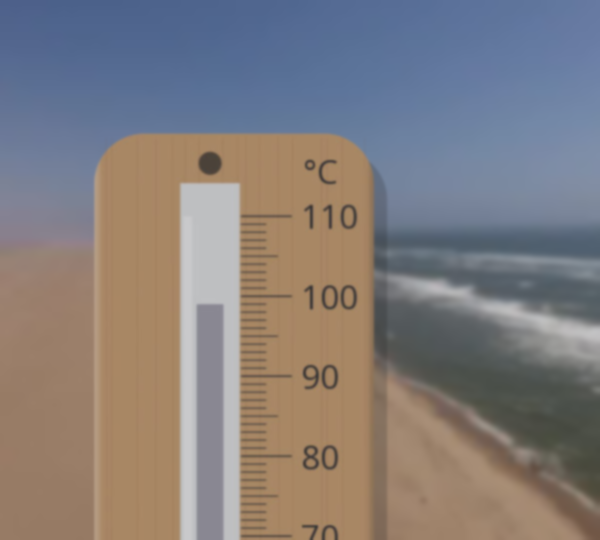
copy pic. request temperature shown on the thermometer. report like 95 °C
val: 99 °C
